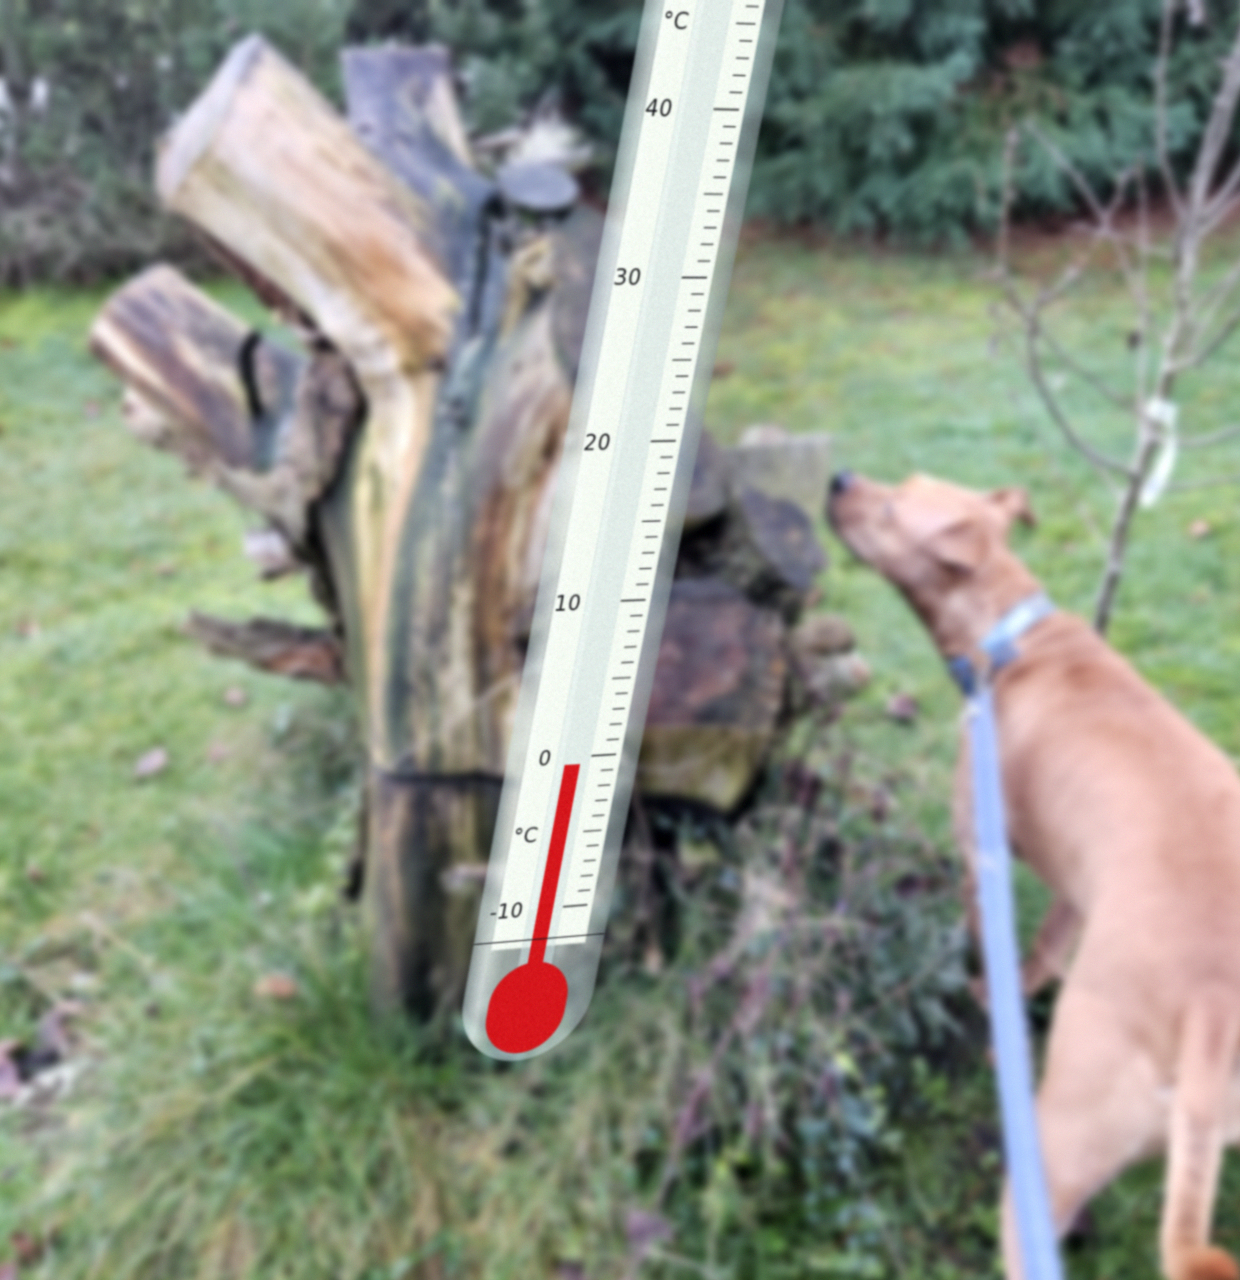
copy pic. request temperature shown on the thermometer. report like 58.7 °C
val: -0.5 °C
